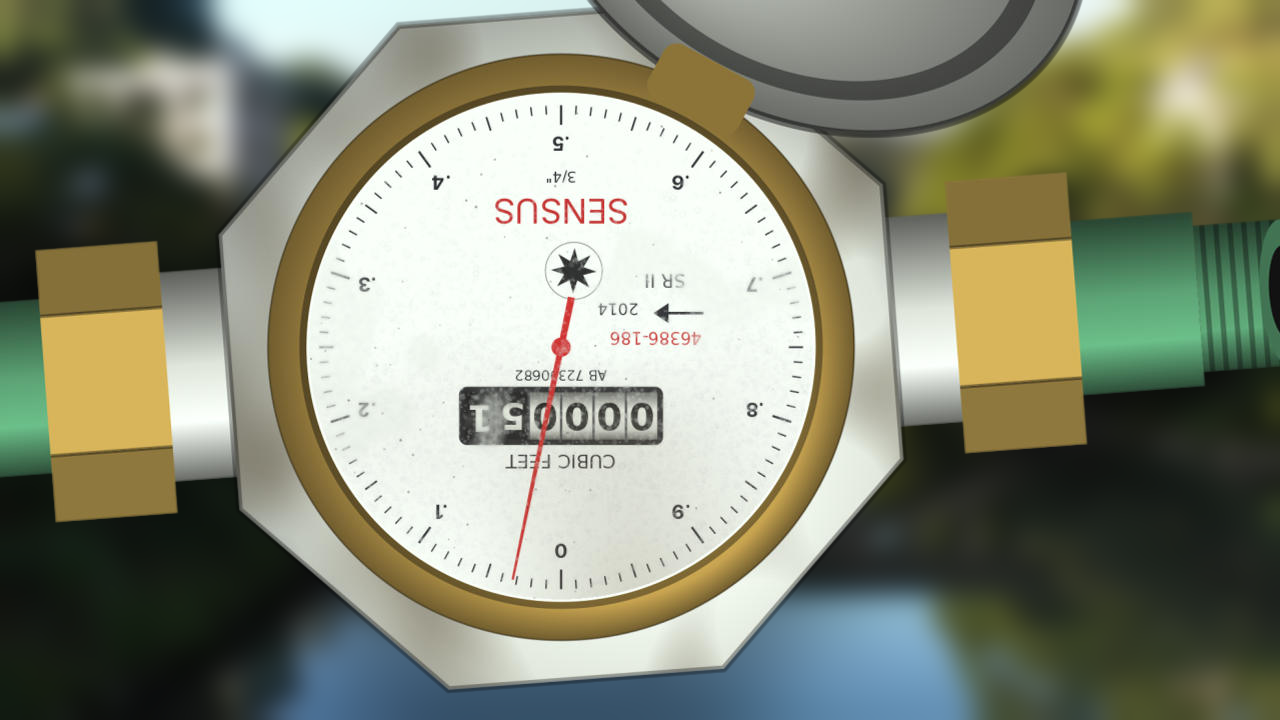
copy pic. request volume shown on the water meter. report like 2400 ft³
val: 51.03 ft³
